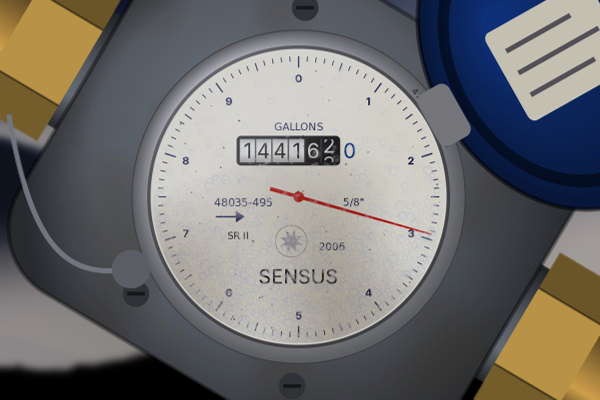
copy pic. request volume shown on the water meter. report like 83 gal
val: 1441622.9 gal
